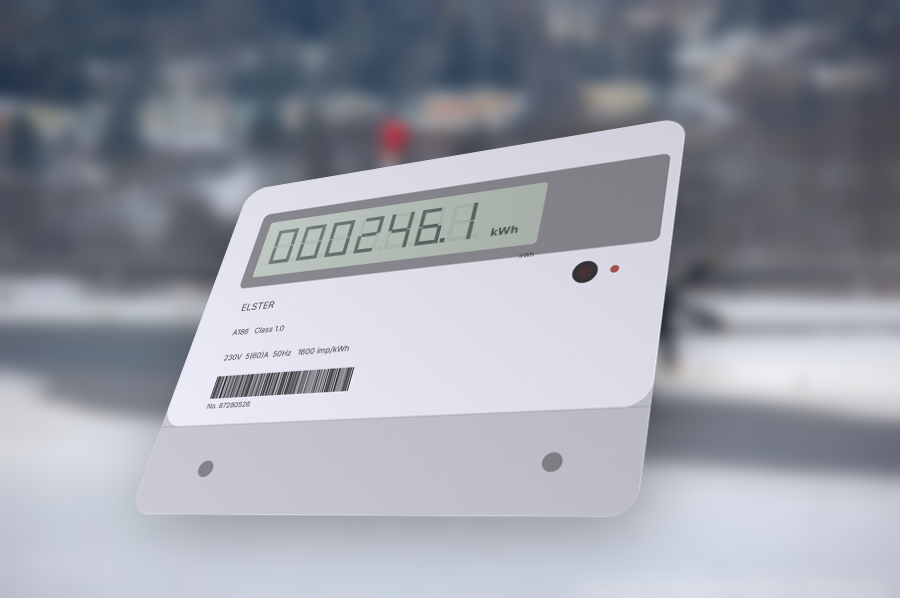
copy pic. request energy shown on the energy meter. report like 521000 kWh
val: 246.1 kWh
